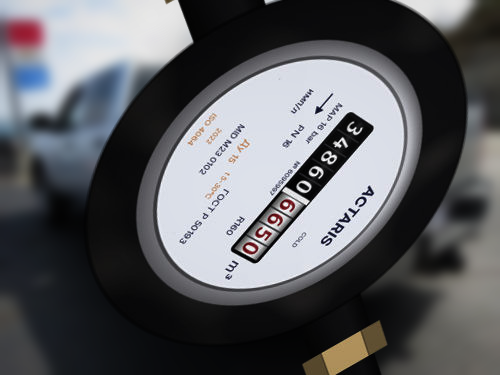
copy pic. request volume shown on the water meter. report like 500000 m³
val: 34860.6650 m³
